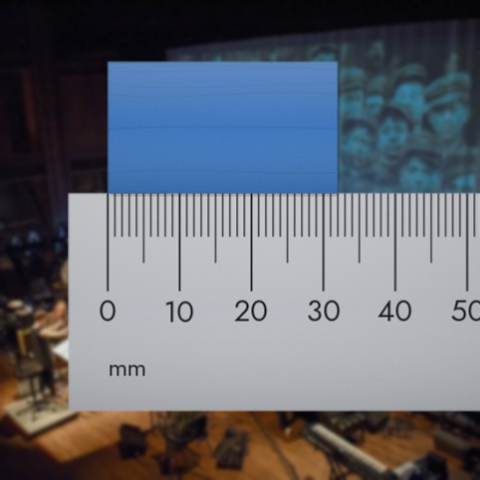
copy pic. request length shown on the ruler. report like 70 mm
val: 32 mm
